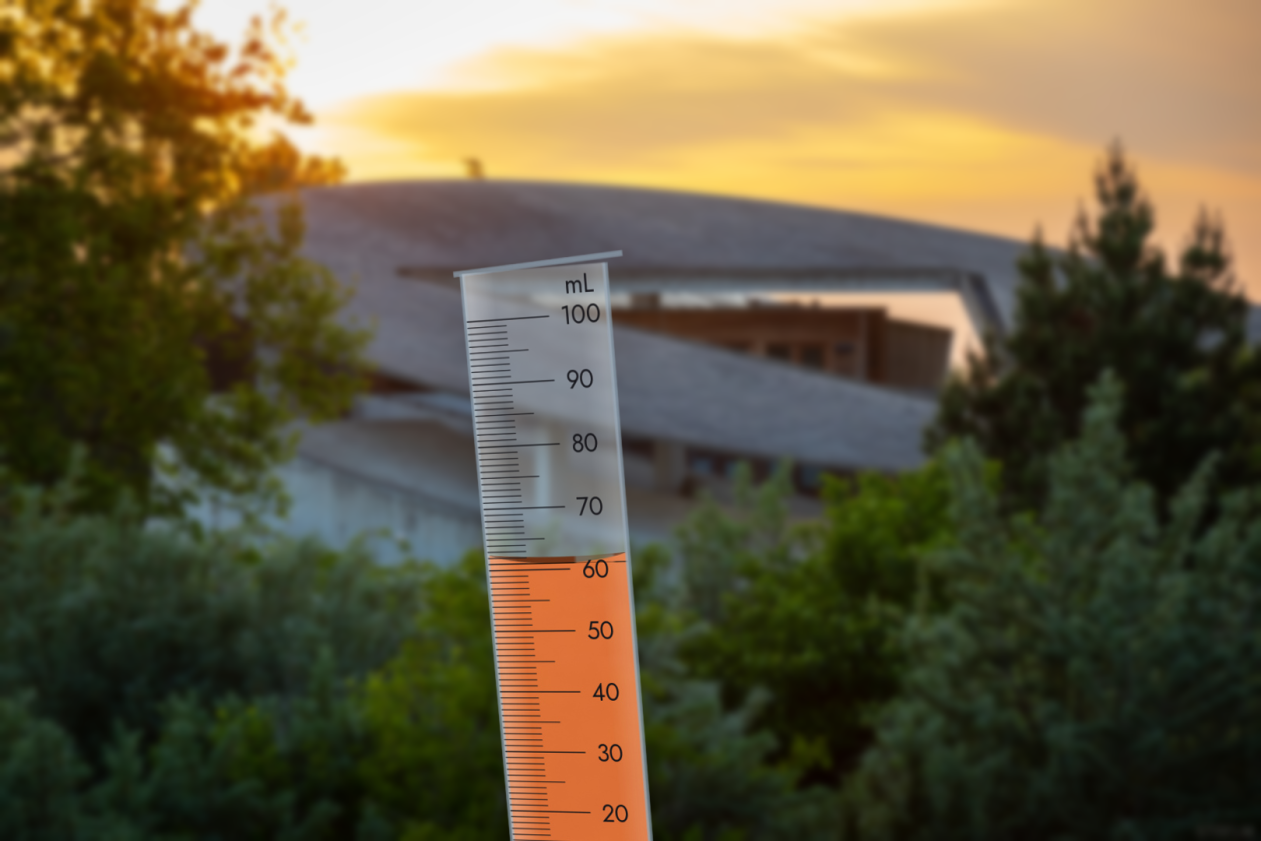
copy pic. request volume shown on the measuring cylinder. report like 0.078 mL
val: 61 mL
